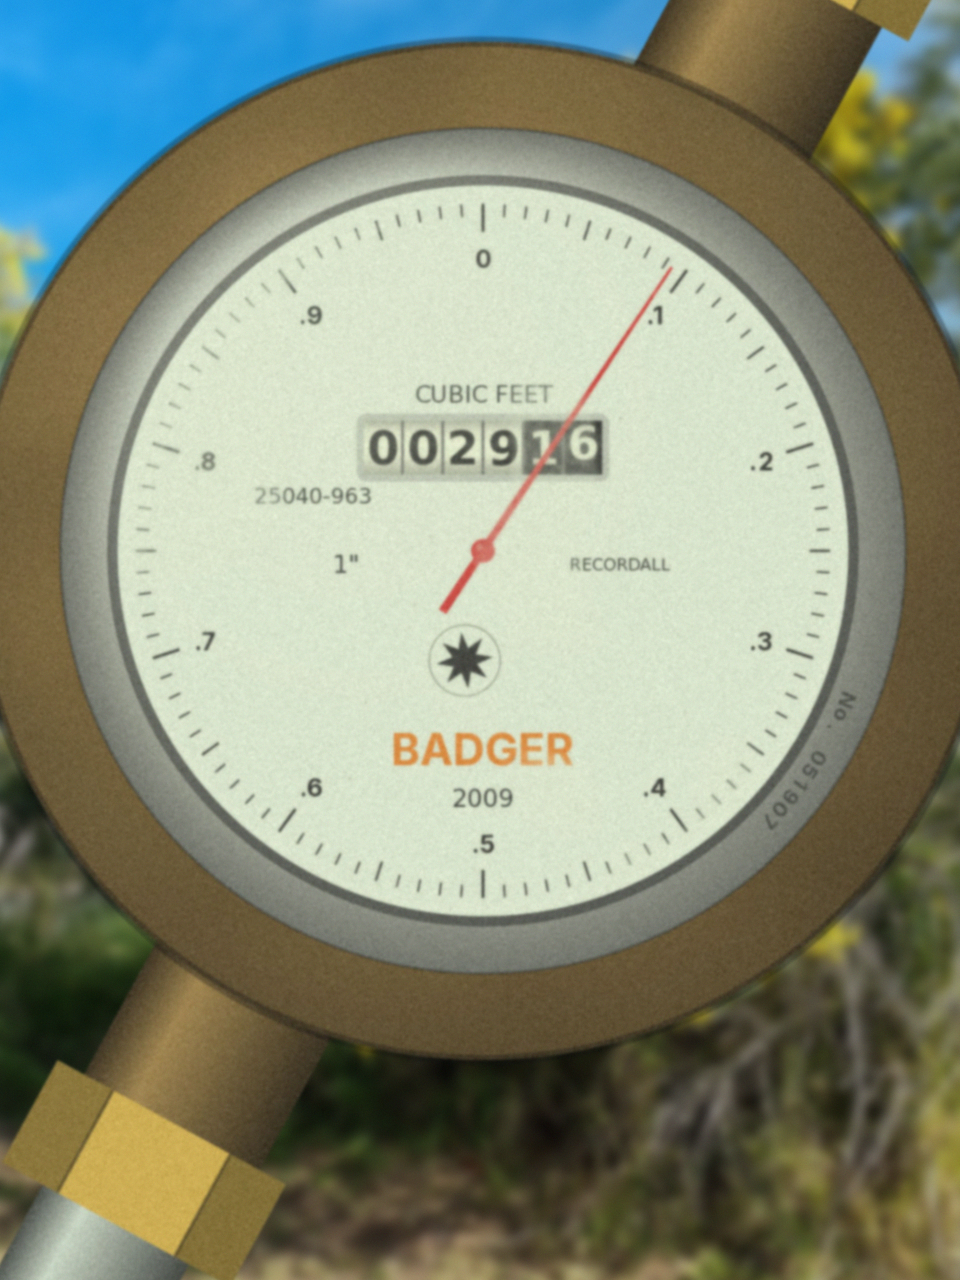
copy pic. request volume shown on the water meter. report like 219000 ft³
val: 2916.09 ft³
